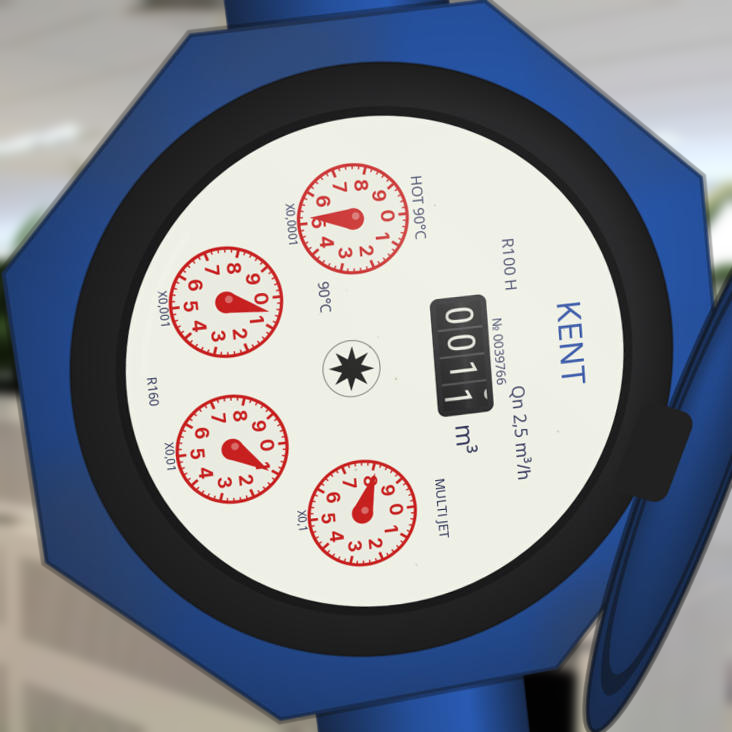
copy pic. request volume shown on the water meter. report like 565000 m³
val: 10.8105 m³
